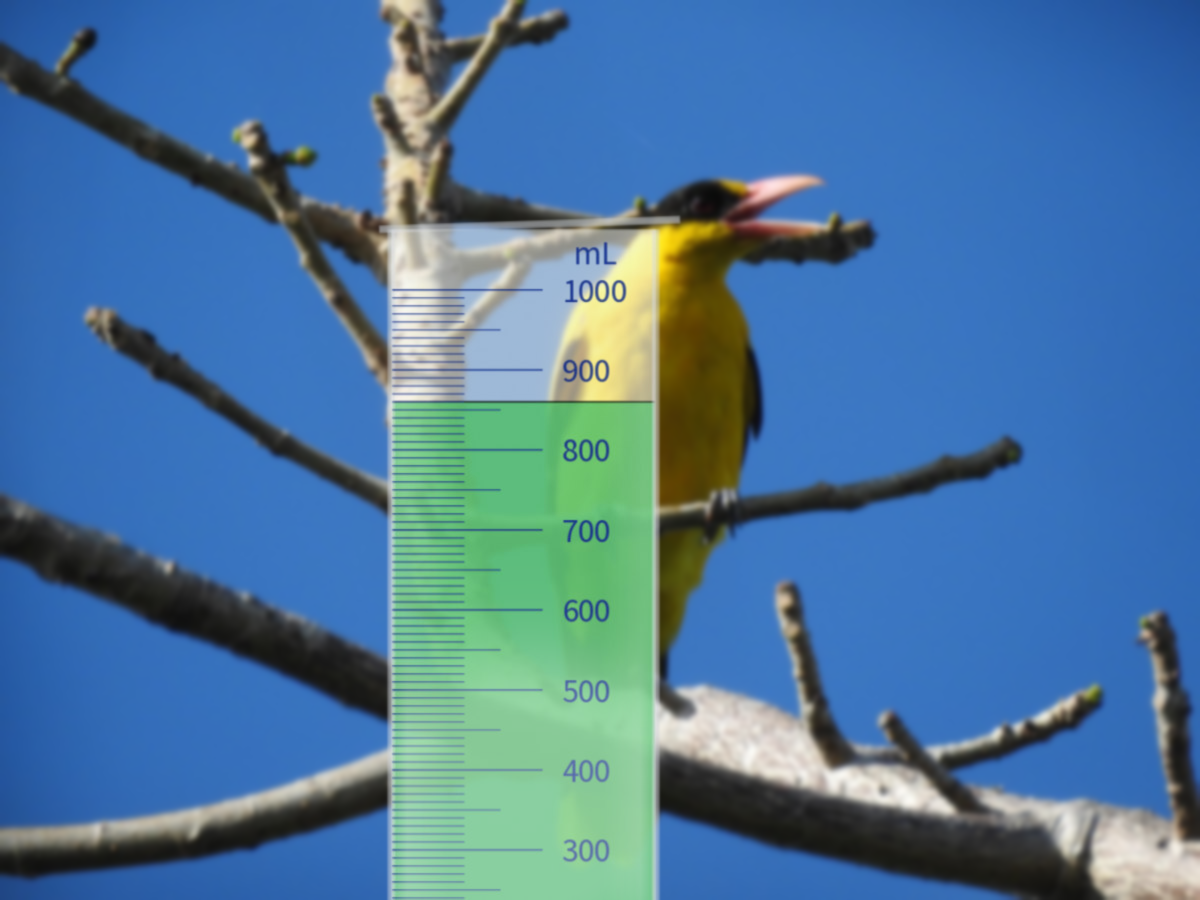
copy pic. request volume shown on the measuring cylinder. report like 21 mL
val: 860 mL
